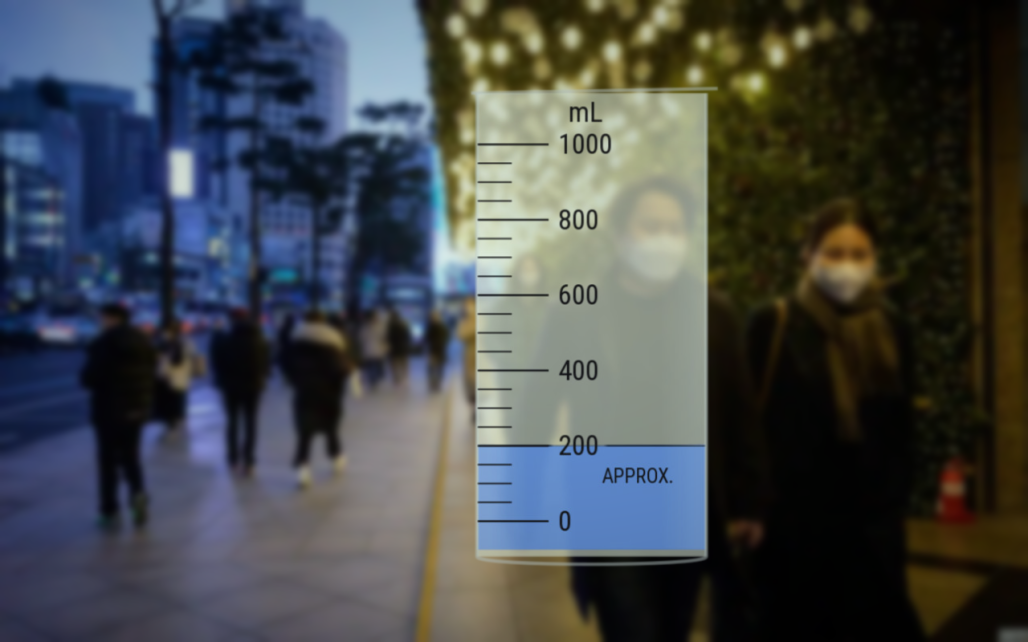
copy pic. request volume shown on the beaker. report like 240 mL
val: 200 mL
